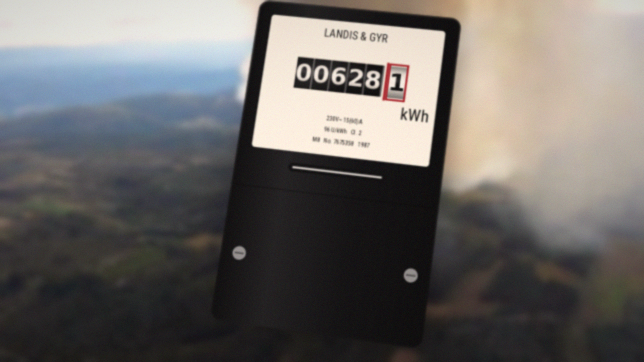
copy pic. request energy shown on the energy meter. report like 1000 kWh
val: 628.1 kWh
